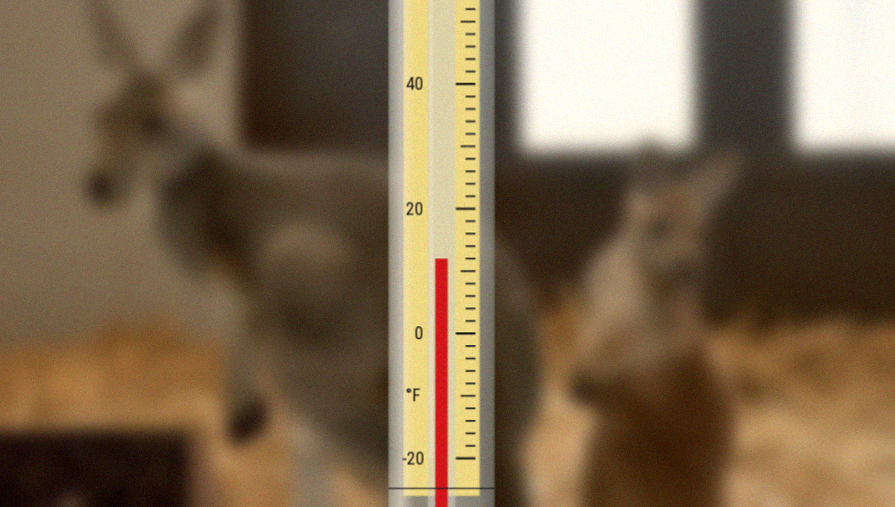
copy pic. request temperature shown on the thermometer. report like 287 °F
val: 12 °F
